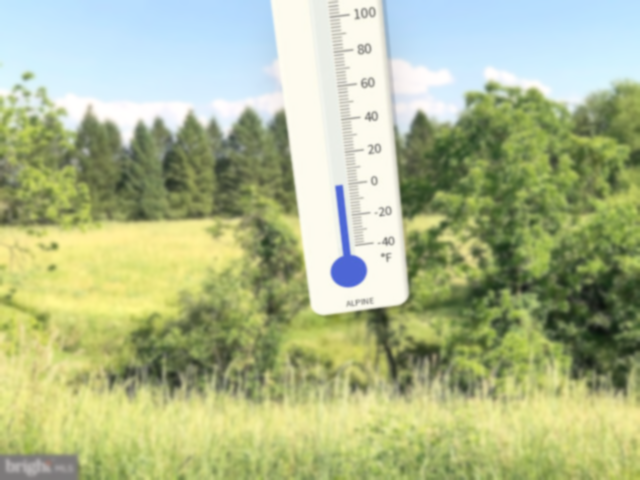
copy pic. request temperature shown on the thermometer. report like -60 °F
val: 0 °F
